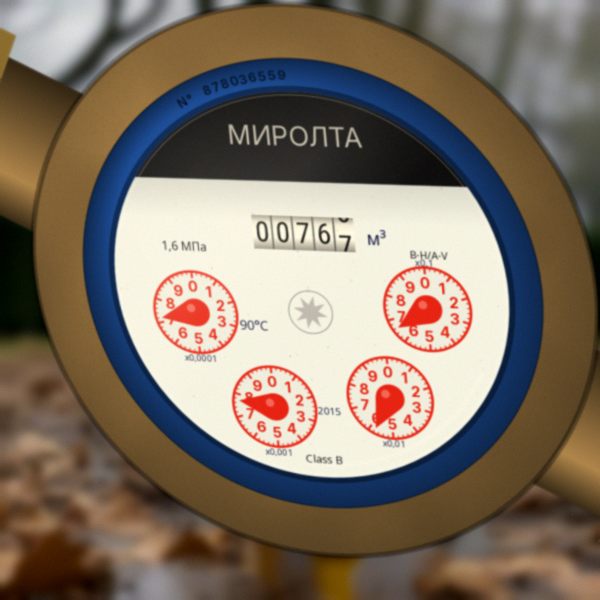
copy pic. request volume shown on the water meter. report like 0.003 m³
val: 766.6577 m³
